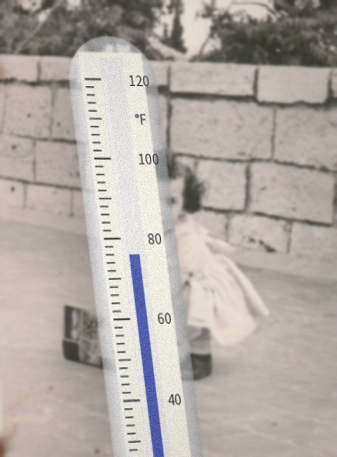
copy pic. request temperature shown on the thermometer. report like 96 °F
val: 76 °F
